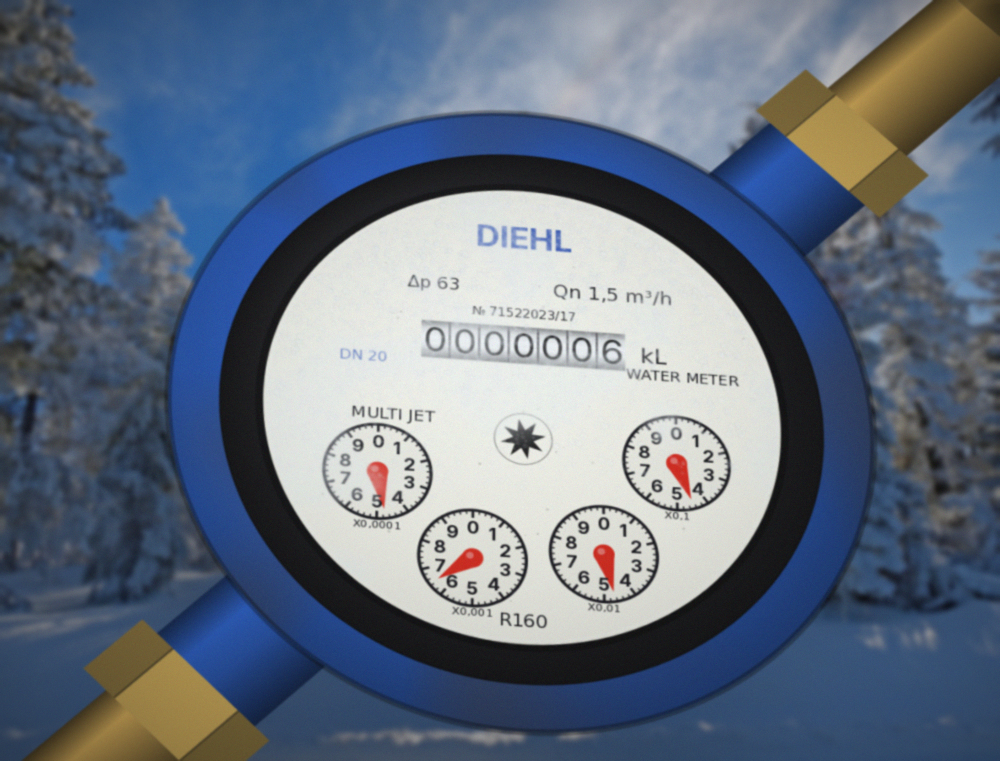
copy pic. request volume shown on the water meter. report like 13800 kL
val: 6.4464 kL
